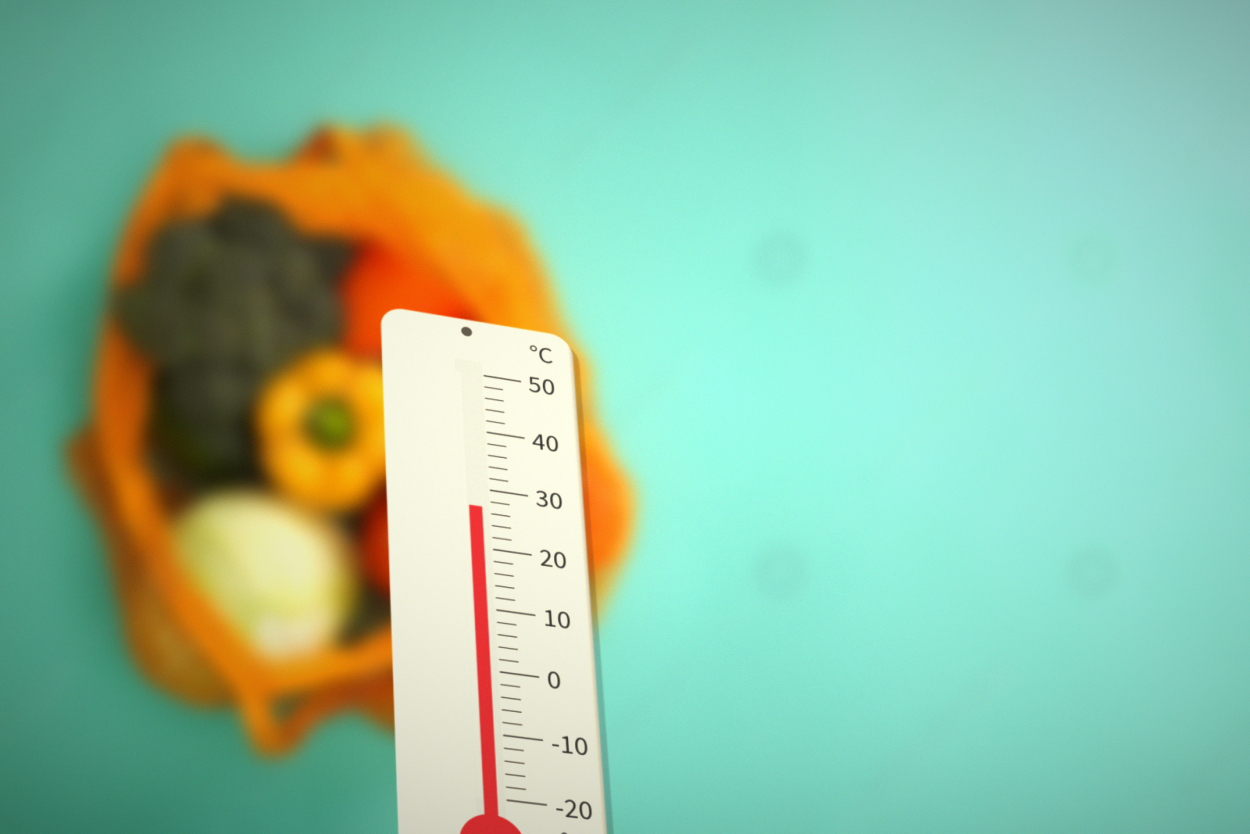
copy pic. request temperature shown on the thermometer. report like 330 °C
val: 27 °C
